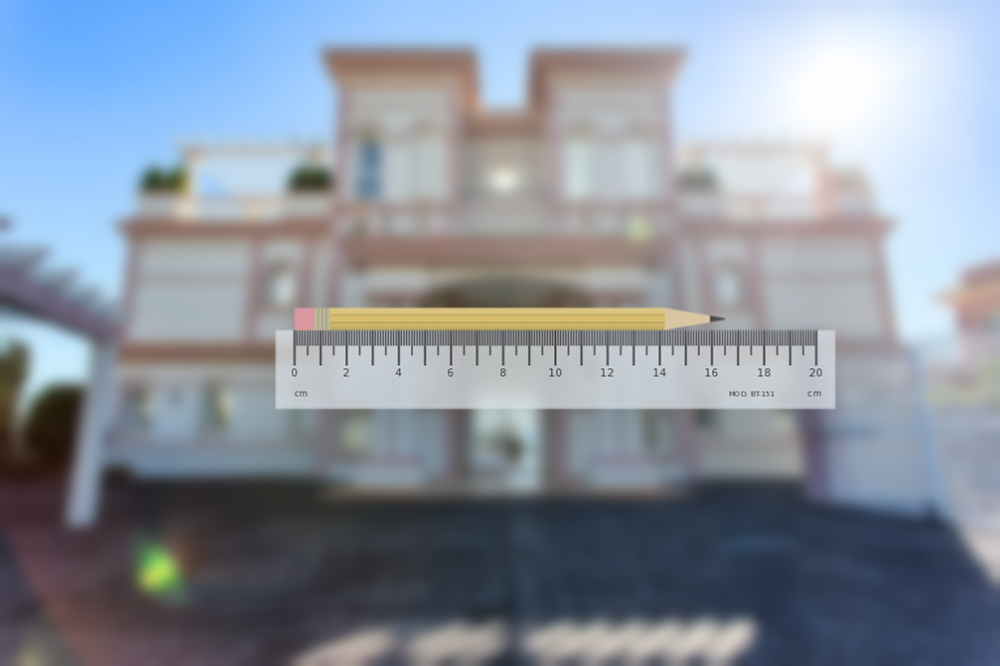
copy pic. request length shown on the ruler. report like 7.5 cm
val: 16.5 cm
